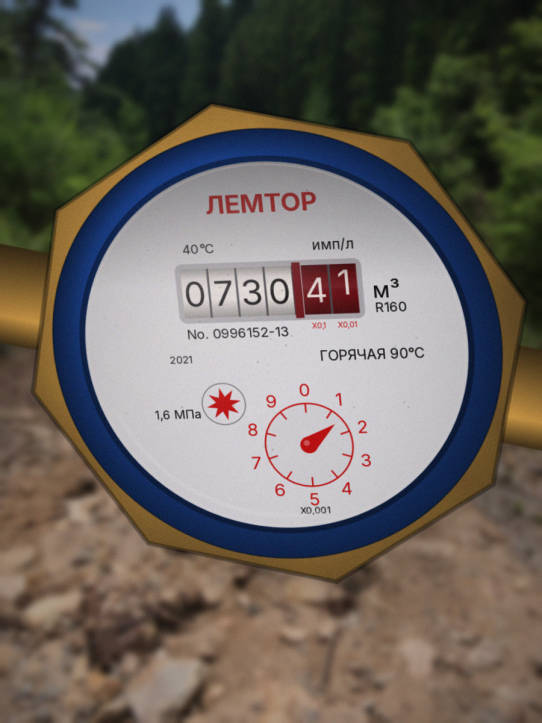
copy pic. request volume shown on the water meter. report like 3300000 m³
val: 730.411 m³
